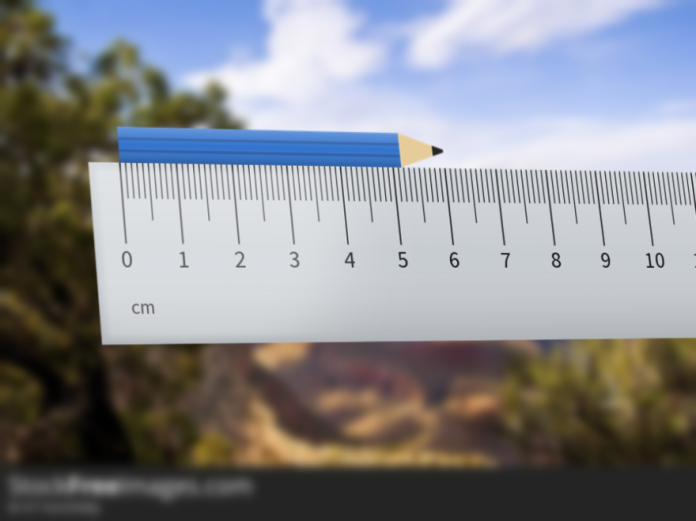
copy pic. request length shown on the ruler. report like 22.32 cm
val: 6 cm
